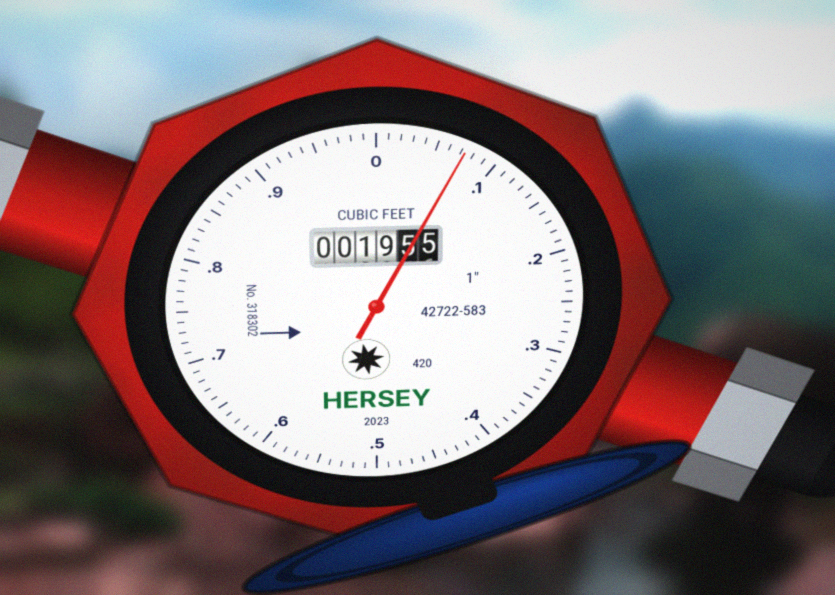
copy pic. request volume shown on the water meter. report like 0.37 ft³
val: 1955.07 ft³
